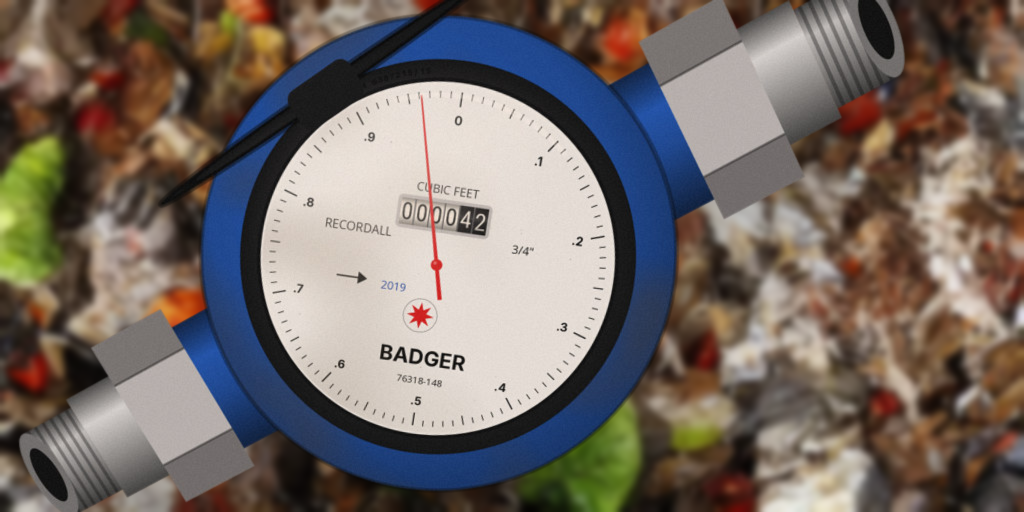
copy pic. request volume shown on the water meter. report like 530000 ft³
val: 41.96 ft³
